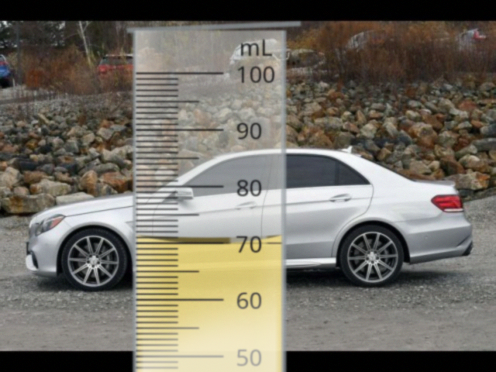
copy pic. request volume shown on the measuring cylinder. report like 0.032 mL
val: 70 mL
